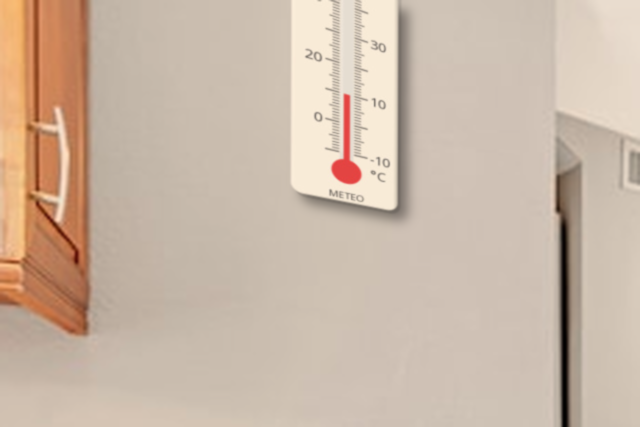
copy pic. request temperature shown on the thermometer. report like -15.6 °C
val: 10 °C
